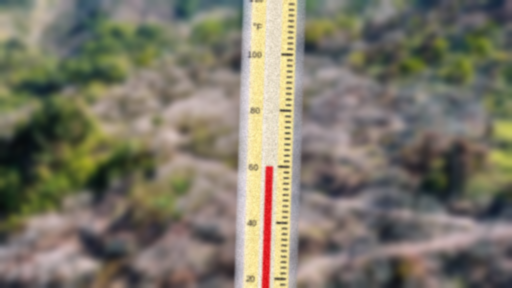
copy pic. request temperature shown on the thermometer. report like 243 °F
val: 60 °F
